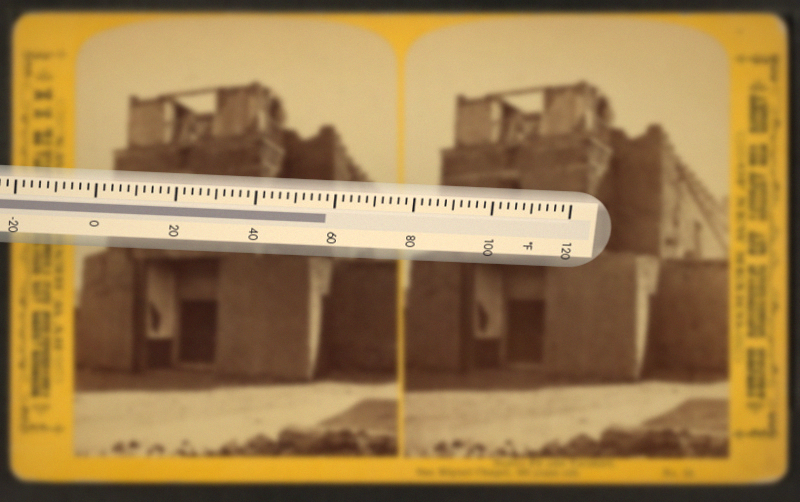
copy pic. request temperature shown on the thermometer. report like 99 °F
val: 58 °F
